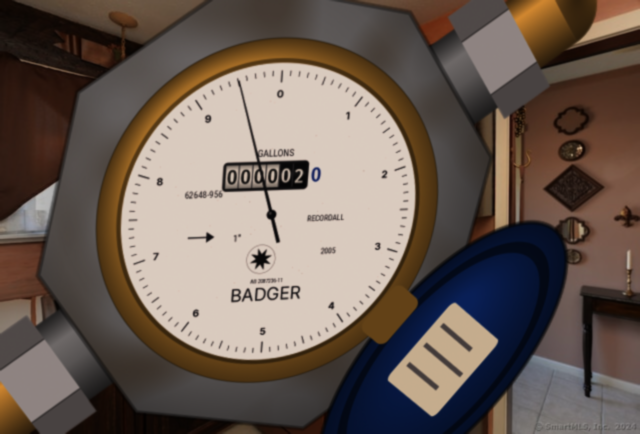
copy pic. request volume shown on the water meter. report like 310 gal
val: 19.5 gal
